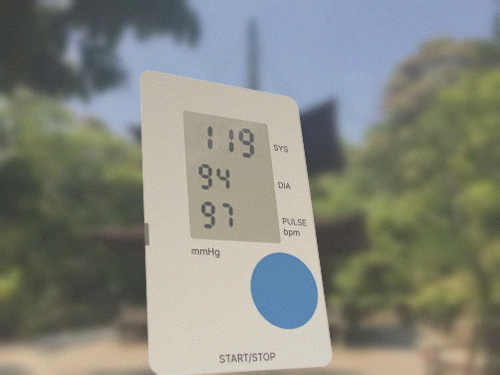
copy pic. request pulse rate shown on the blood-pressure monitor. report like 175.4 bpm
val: 97 bpm
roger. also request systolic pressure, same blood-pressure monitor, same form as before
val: 119 mmHg
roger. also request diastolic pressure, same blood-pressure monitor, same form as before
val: 94 mmHg
